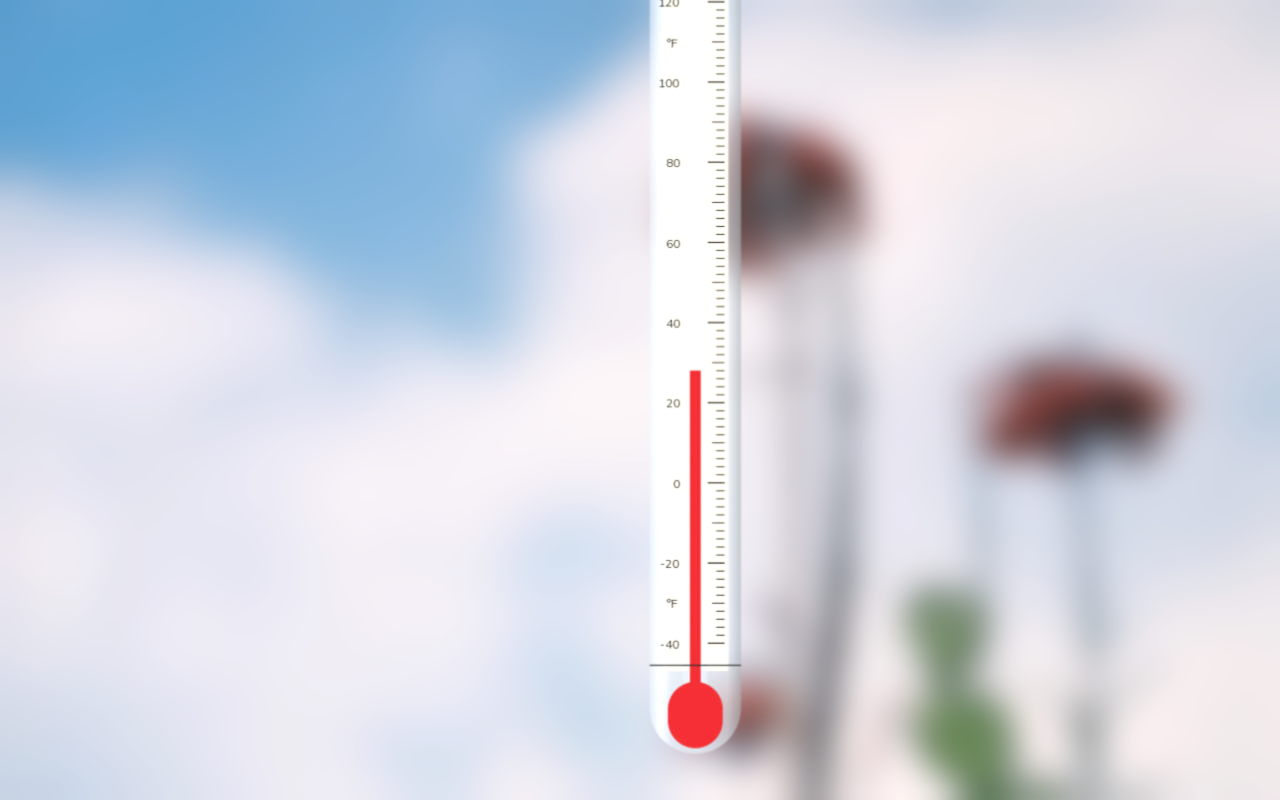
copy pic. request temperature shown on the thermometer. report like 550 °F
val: 28 °F
